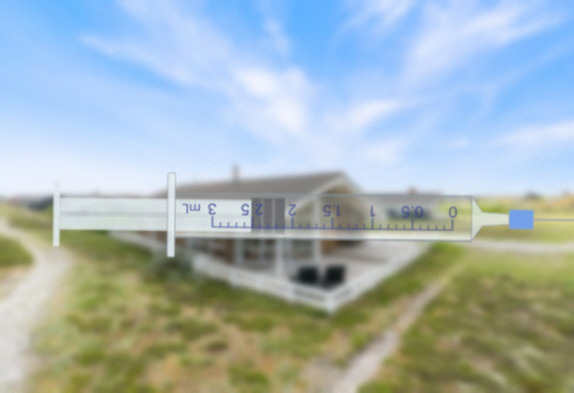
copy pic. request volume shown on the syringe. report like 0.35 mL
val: 2.1 mL
